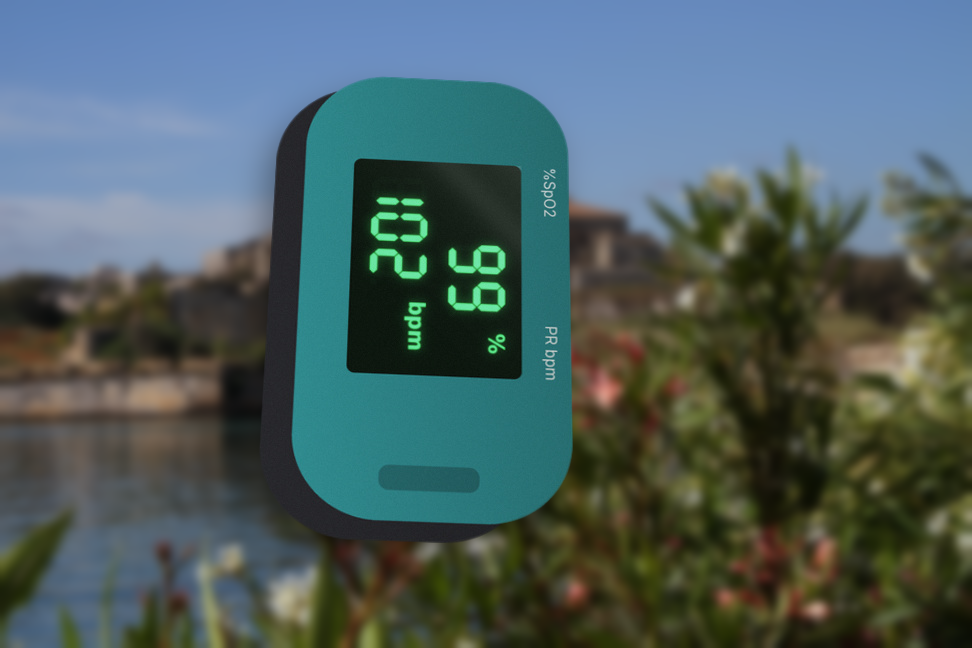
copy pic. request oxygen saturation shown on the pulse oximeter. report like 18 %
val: 99 %
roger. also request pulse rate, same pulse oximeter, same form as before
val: 102 bpm
